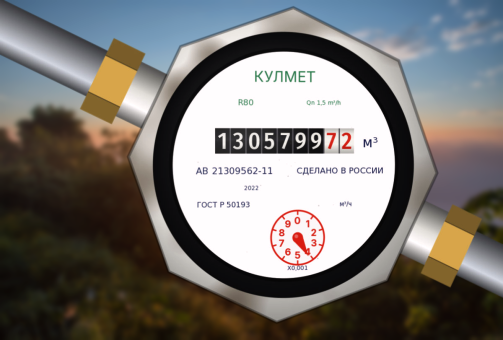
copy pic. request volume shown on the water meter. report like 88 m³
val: 1305799.724 m³
